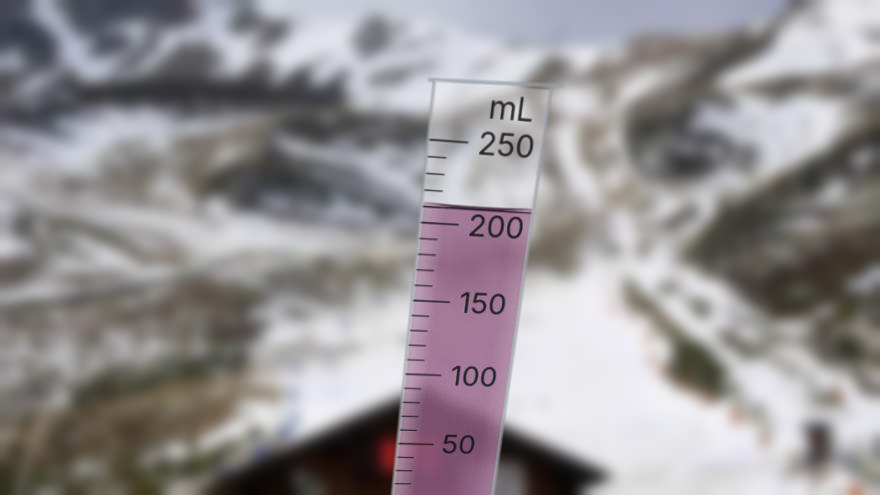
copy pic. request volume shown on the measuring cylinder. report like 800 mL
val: 210 mL
